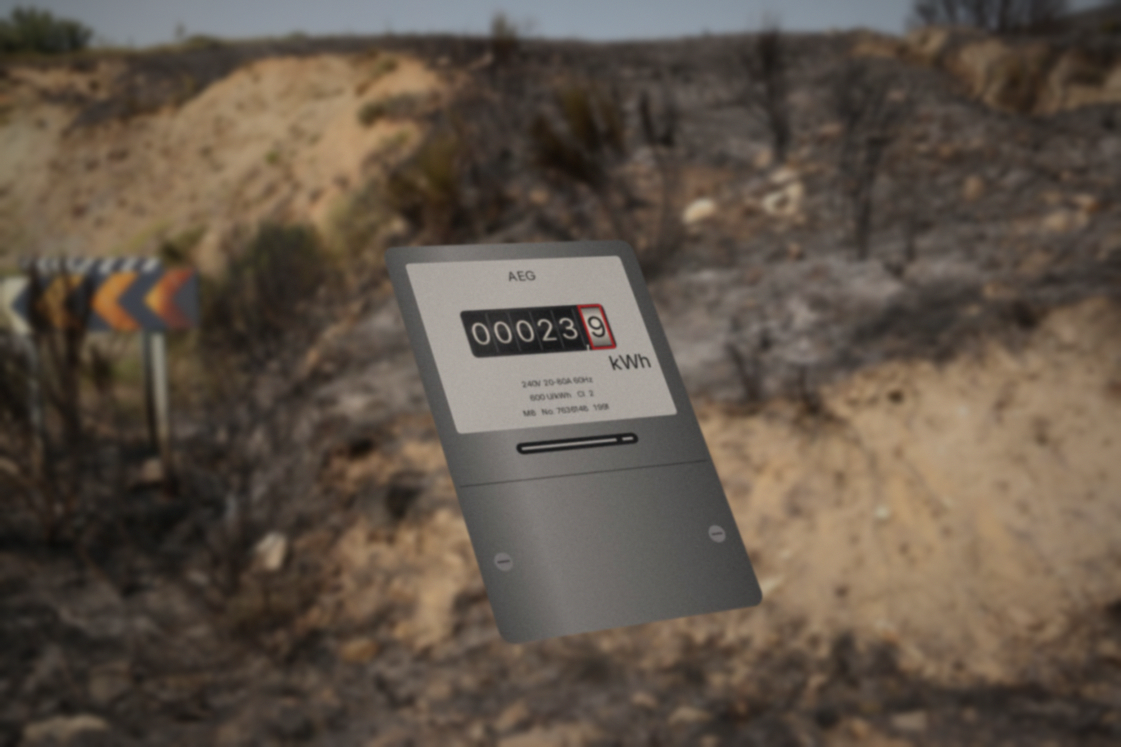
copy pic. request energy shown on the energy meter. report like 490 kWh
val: 23.9 kWh
